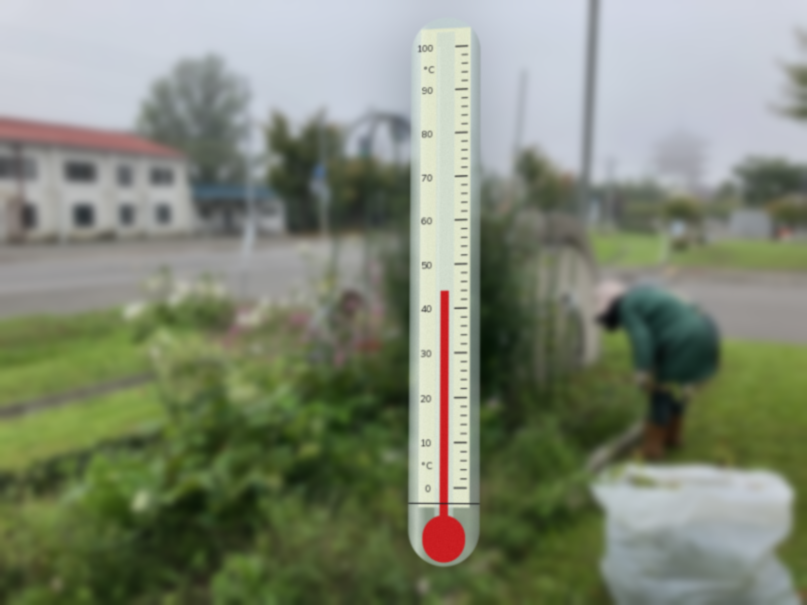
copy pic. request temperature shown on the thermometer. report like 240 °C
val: 44 °C
